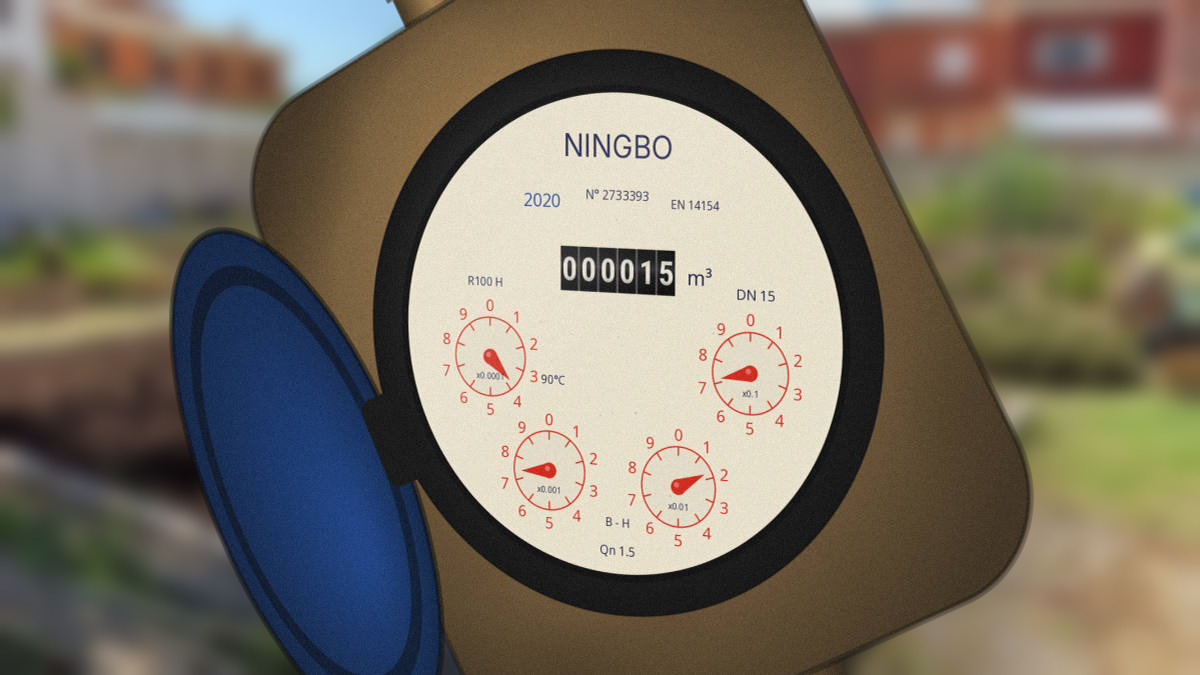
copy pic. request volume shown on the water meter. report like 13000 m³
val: 15.7173 m³
